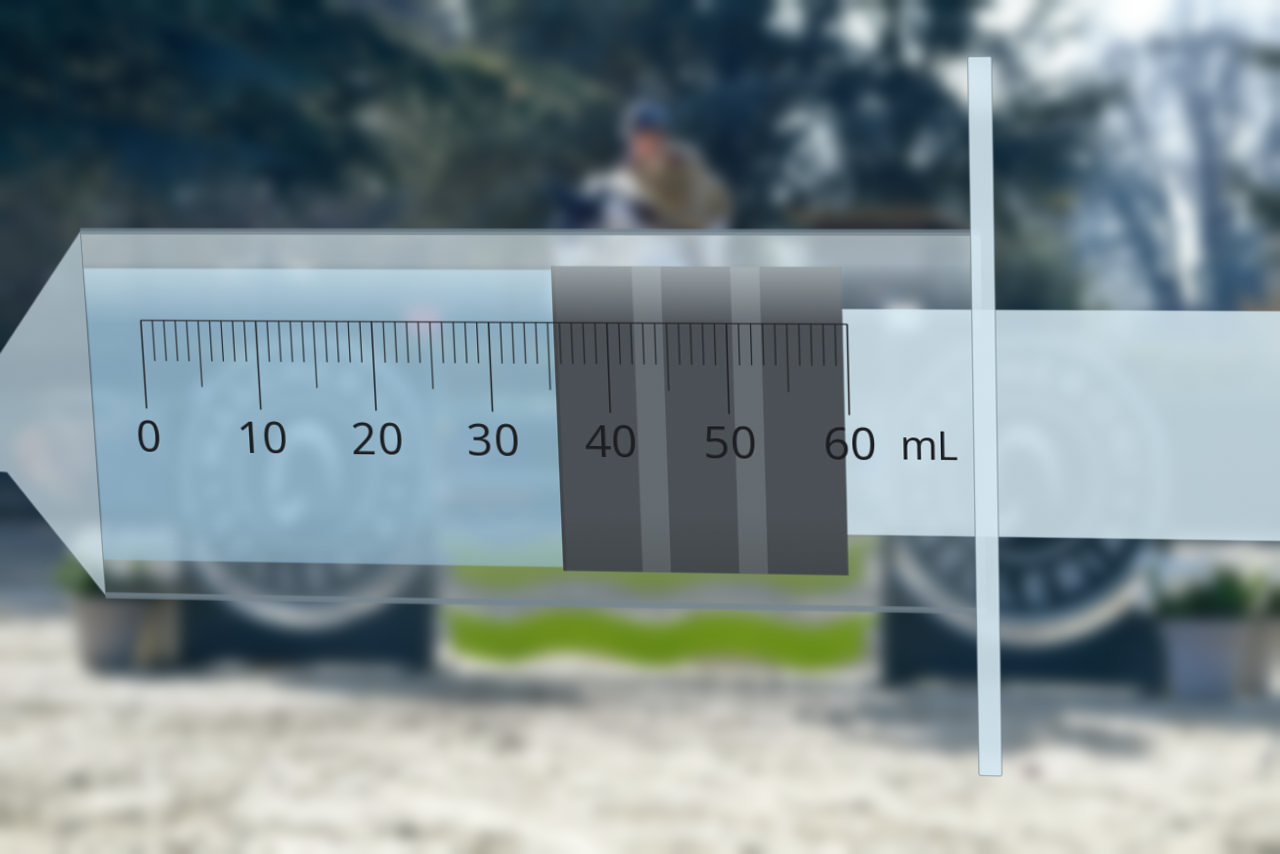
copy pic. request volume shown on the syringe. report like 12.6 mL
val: 35.5 mL
